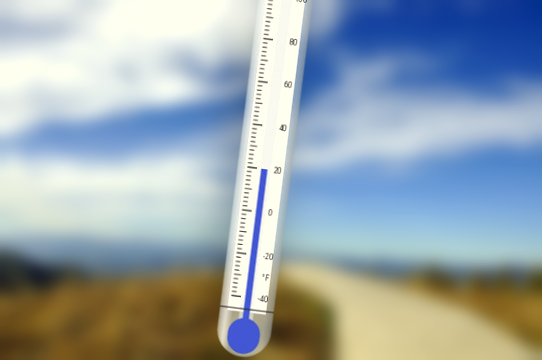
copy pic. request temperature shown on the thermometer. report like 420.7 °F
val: 20 °F
